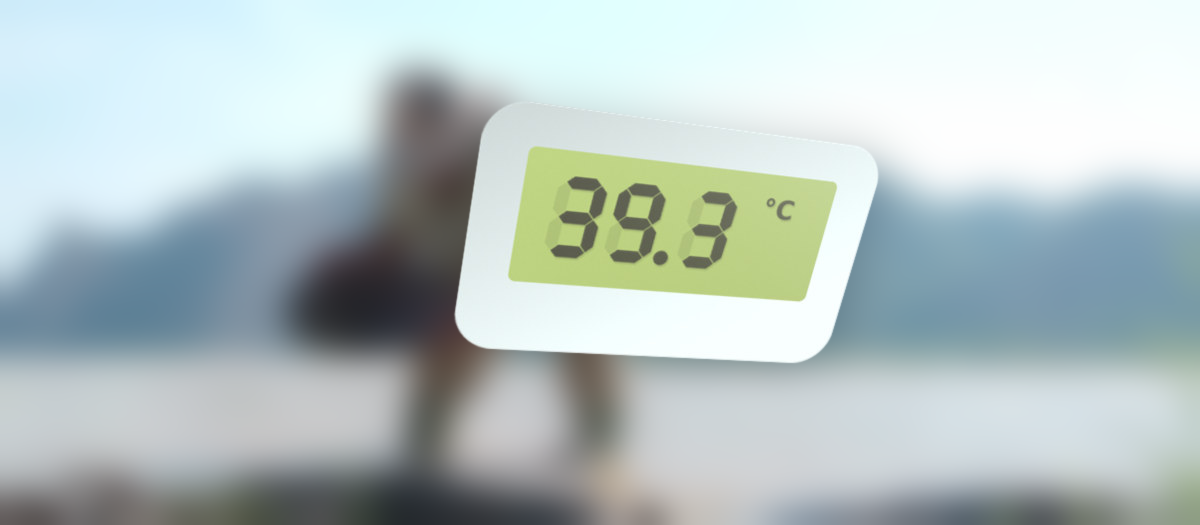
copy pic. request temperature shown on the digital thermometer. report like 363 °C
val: 39.3 °C
